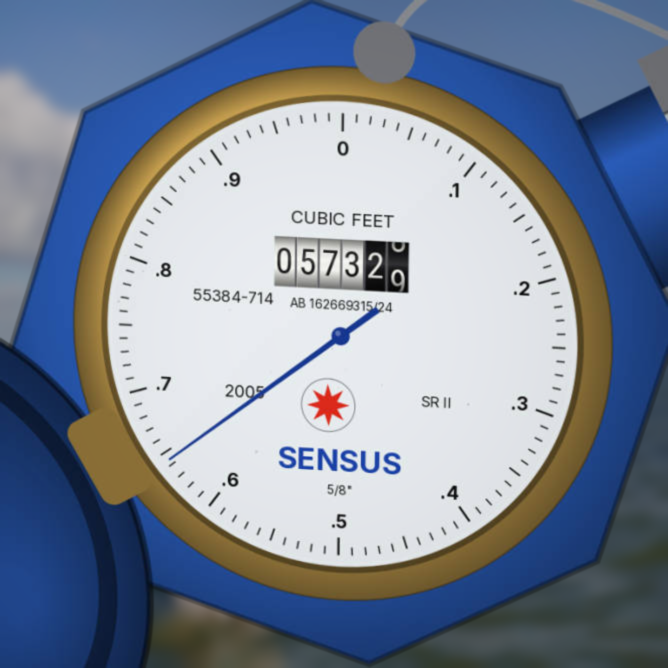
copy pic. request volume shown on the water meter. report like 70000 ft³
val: 57328.64 ft³
